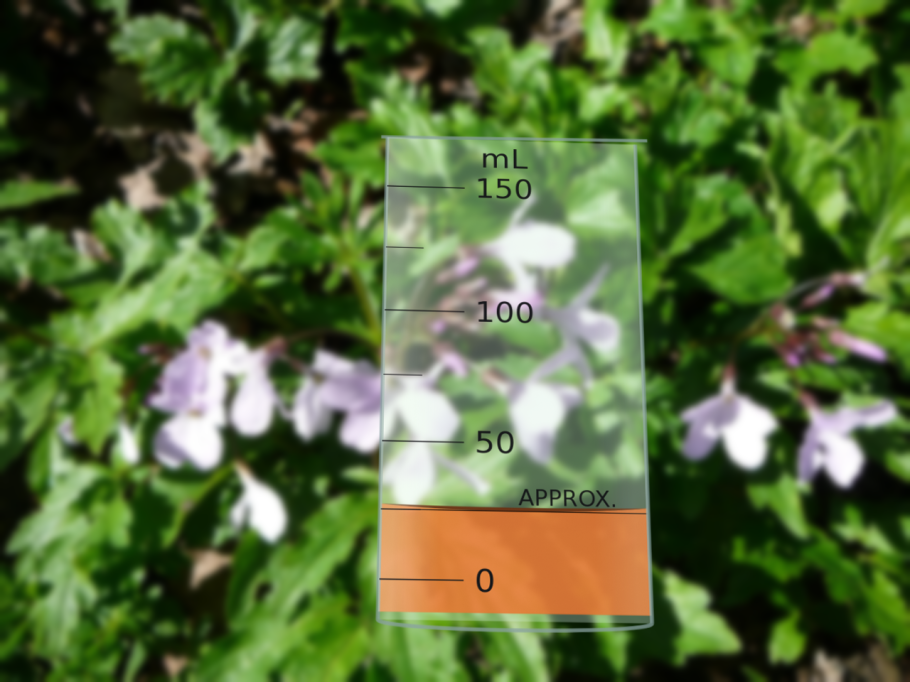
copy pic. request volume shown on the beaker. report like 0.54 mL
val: 25 mL
